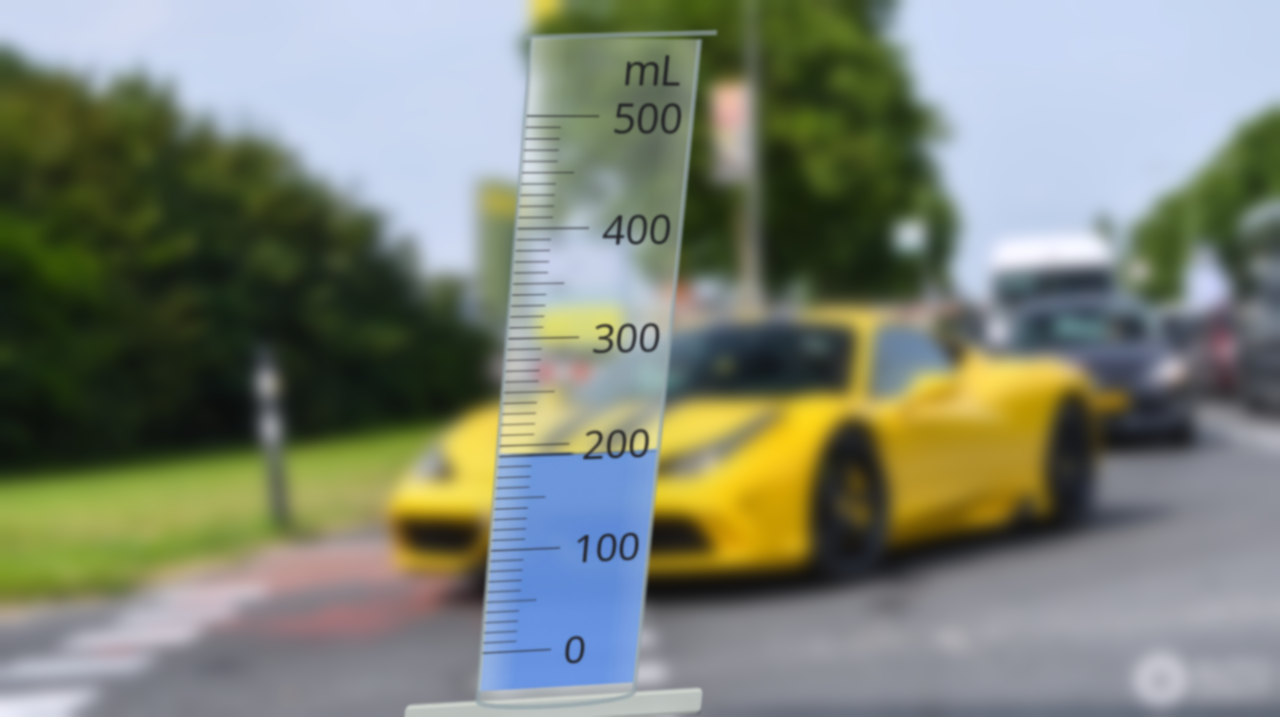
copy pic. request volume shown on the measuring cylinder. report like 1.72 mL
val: 190 mL
